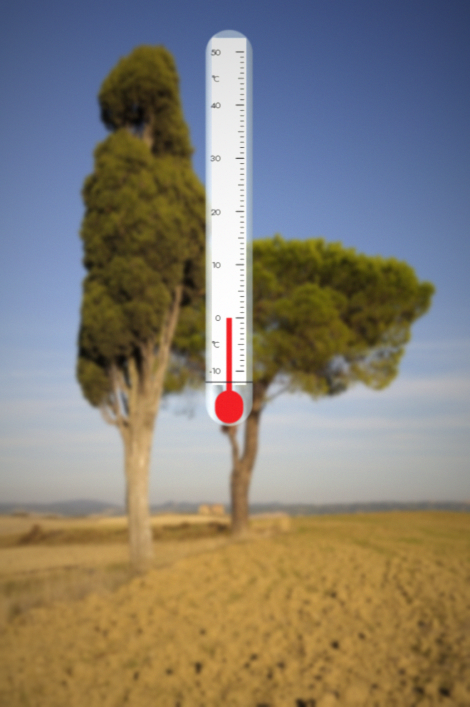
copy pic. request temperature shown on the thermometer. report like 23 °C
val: 0 °C
